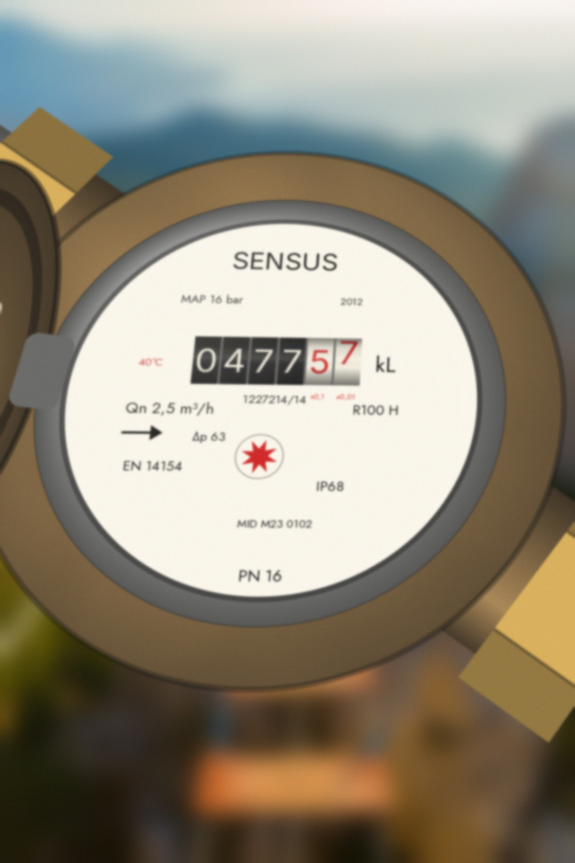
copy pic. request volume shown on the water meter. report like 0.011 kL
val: 477.57 kL
